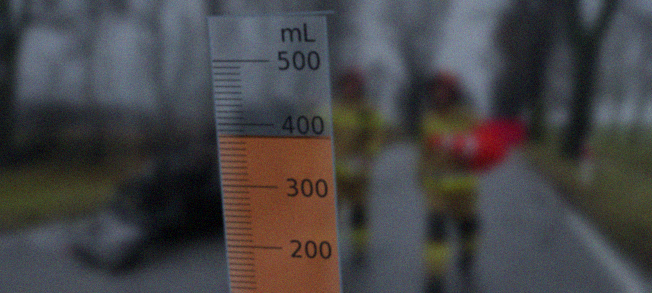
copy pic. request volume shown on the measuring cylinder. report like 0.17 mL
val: 380 mL
